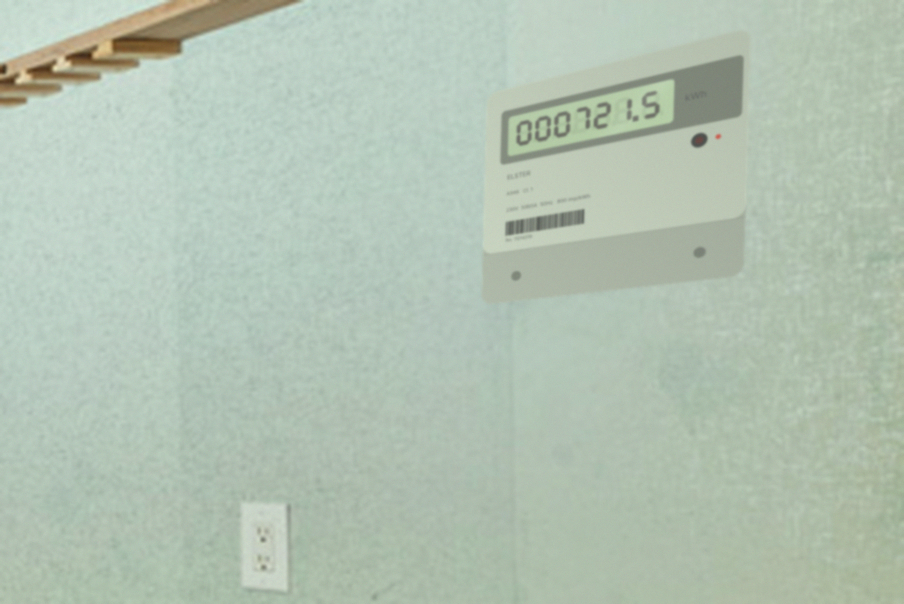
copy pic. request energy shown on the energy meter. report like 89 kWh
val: 721.5 kWh
